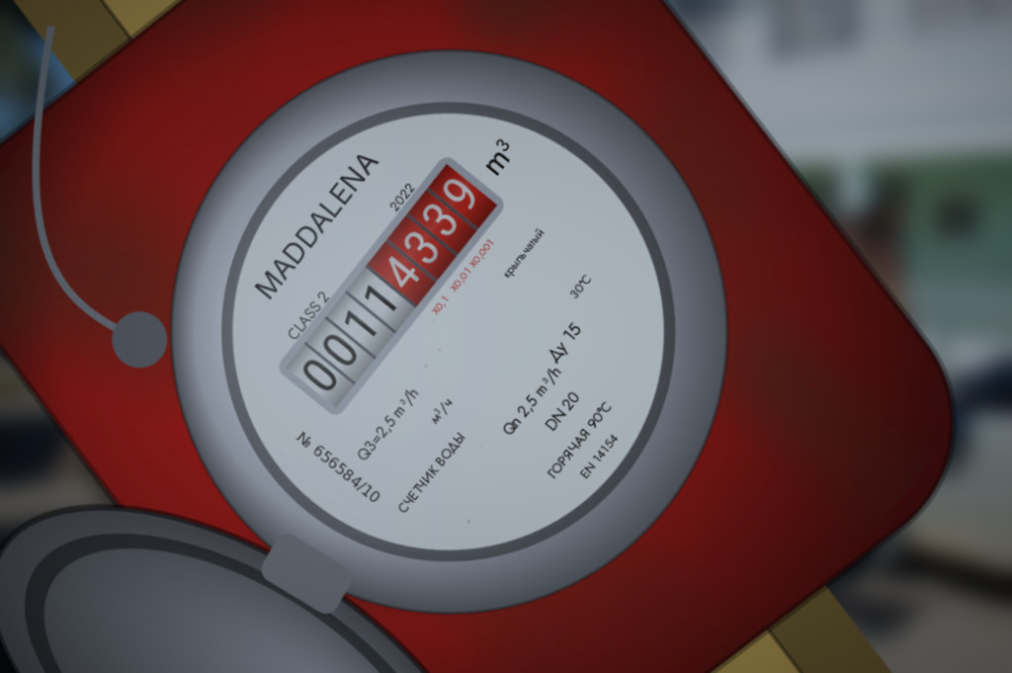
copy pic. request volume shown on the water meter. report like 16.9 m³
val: 11.4339 m³
